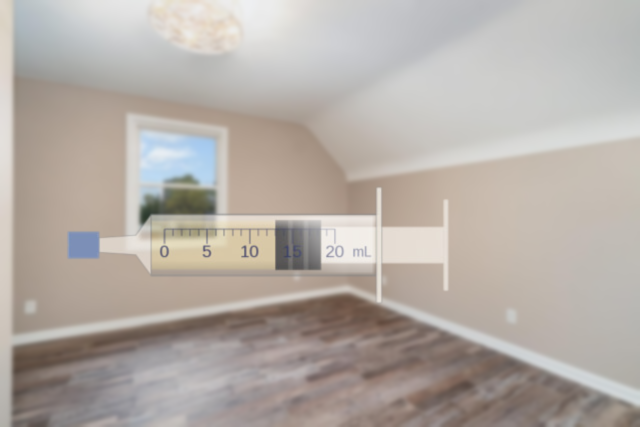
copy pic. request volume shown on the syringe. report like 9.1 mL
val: 13 mL
